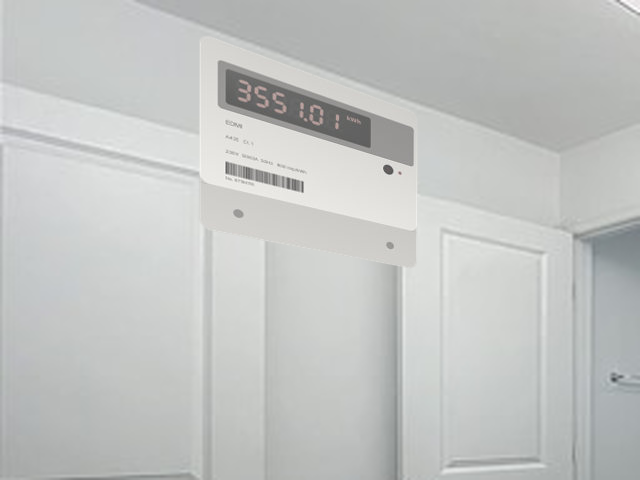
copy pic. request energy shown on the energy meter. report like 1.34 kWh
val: 3551.01 kWh
